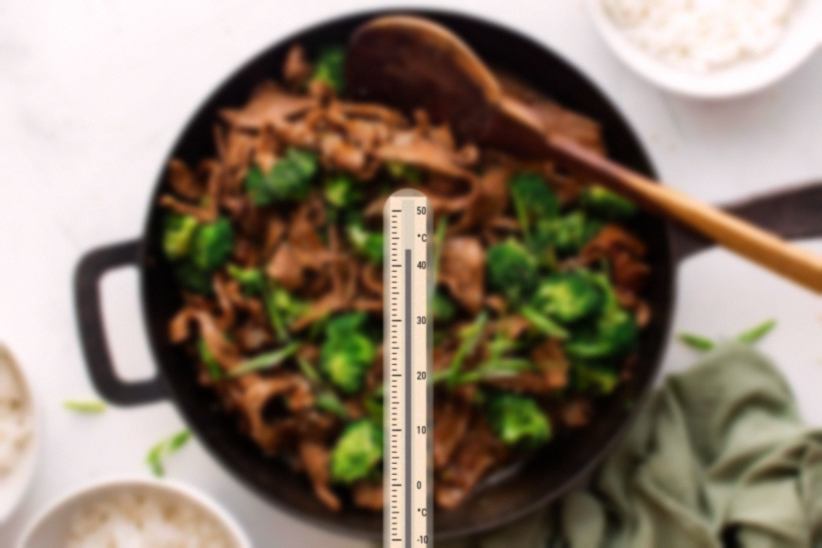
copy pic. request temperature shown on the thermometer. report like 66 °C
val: 43 °C
